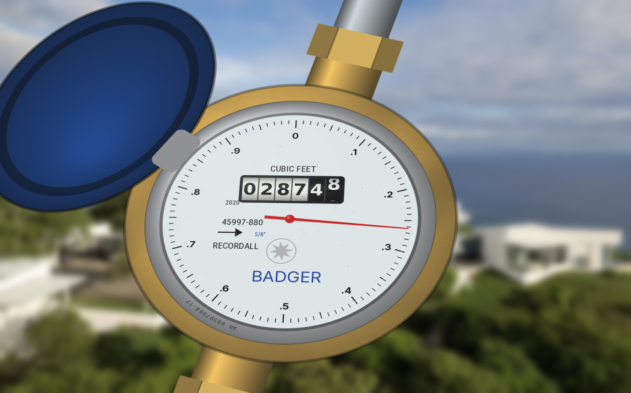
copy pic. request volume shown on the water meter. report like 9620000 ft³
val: 28748.26 ft³
